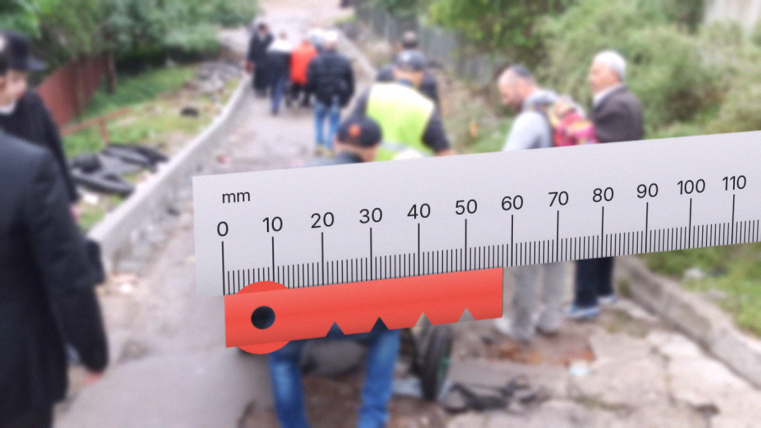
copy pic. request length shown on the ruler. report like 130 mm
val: 58 mm
